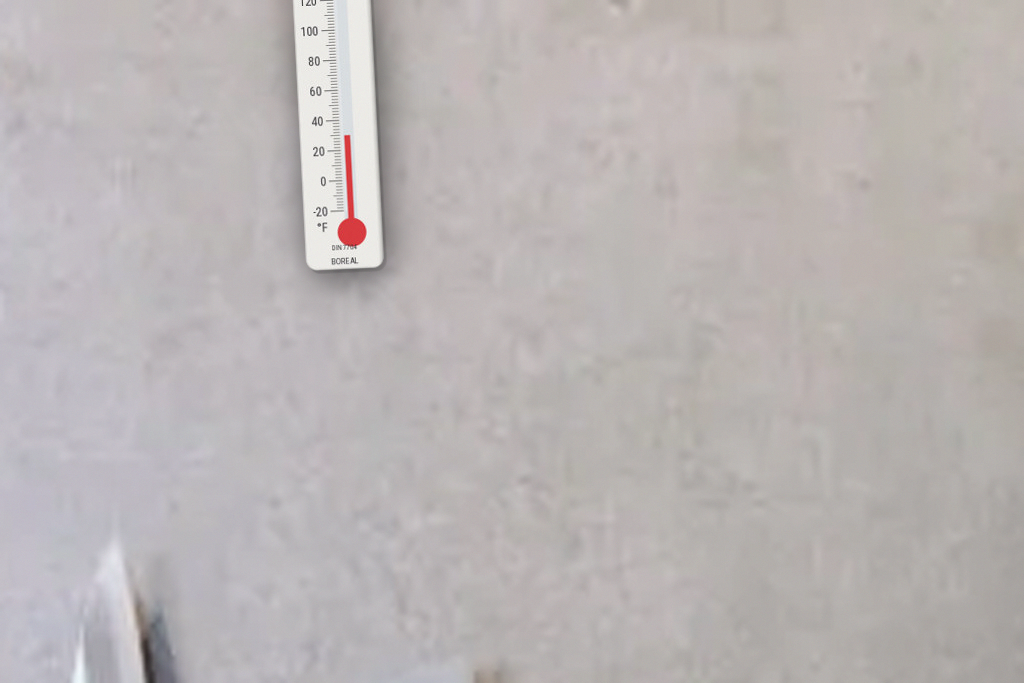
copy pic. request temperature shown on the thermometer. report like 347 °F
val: 30 °F
